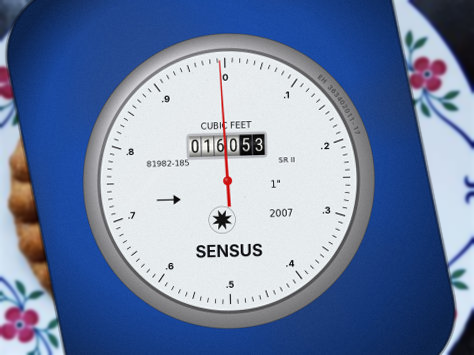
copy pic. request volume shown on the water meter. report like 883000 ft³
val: 16052.99 ft³
